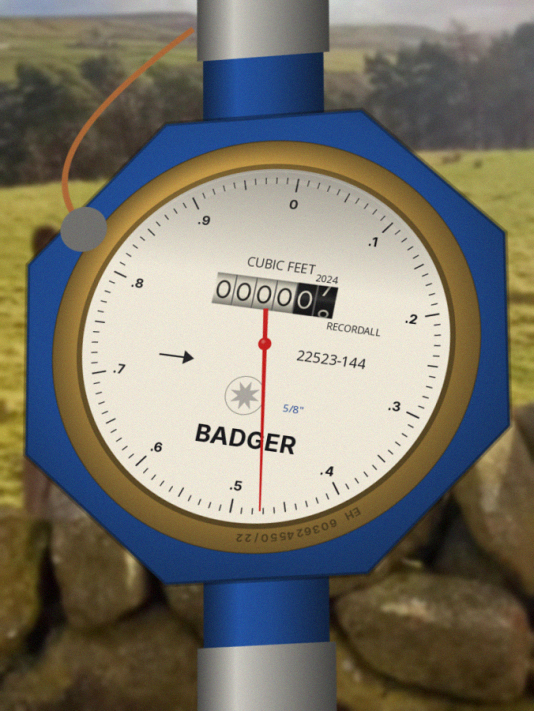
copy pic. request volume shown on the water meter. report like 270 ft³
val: 7.47 ft³
